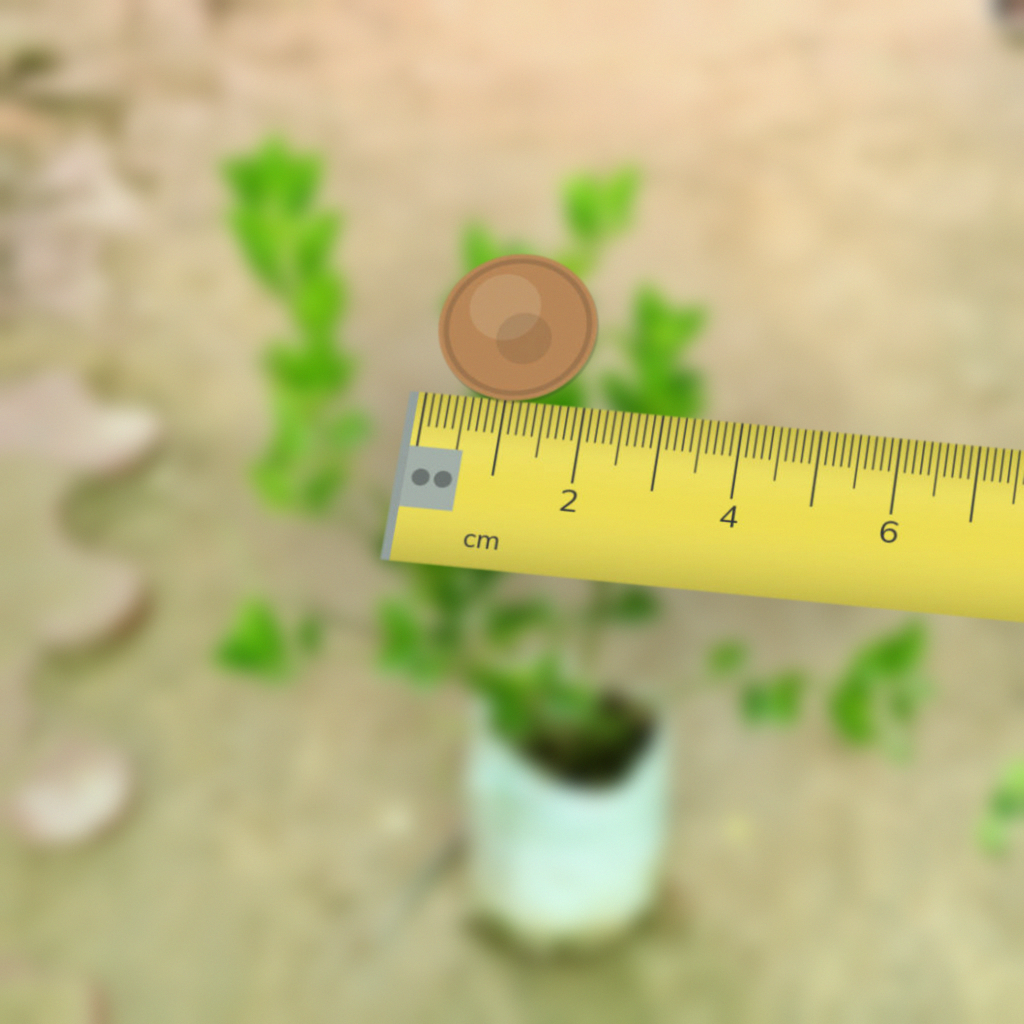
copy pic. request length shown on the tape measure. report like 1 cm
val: 2 cm
